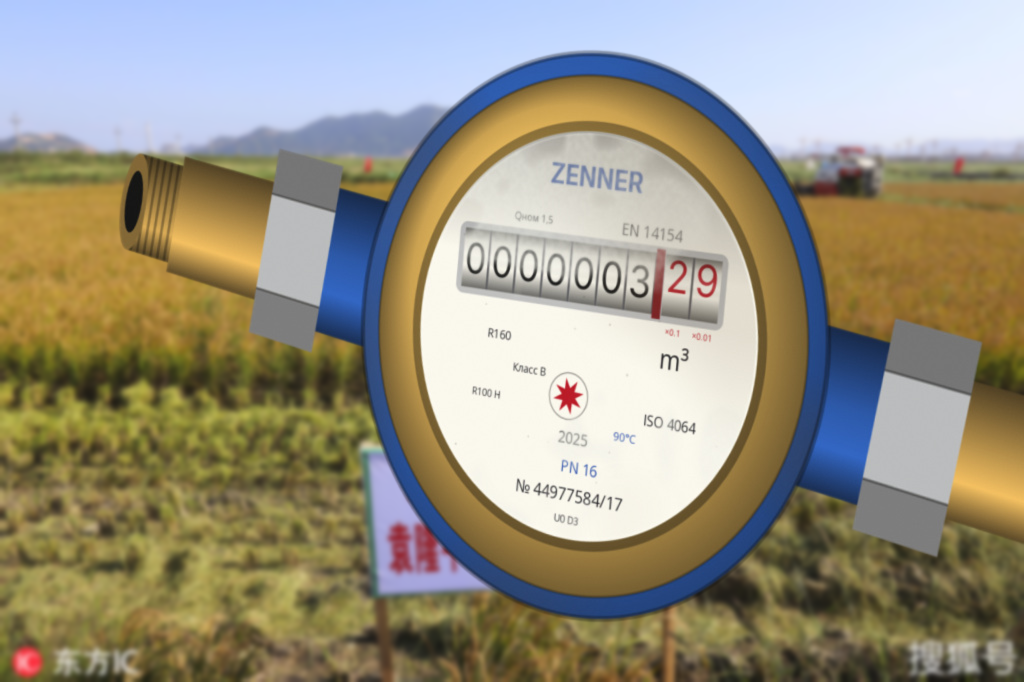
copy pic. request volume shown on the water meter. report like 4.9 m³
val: 3.29 m³
